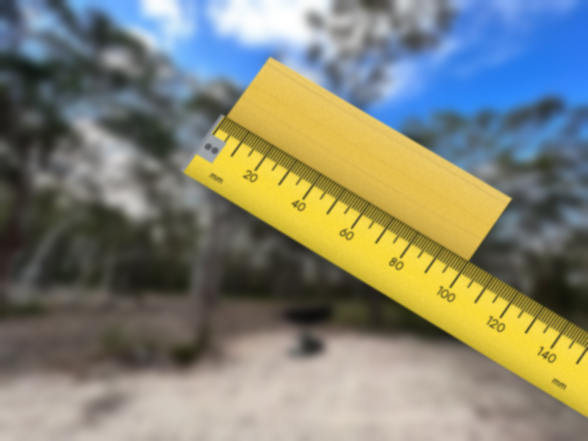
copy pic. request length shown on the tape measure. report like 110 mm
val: 100 mm
